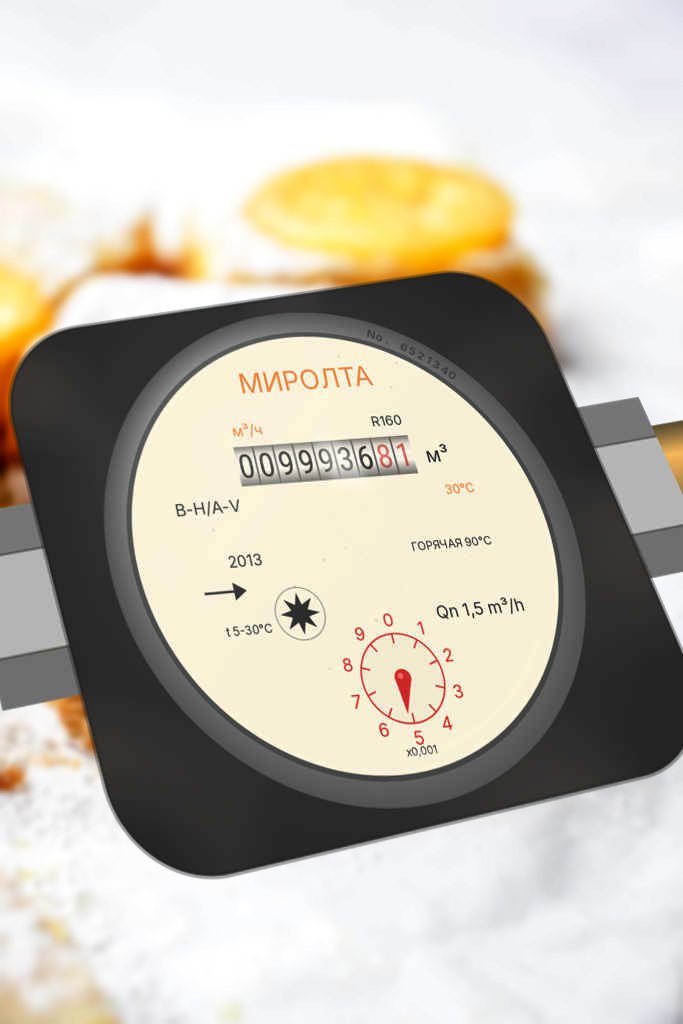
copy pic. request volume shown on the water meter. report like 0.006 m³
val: 99936.815 m³
